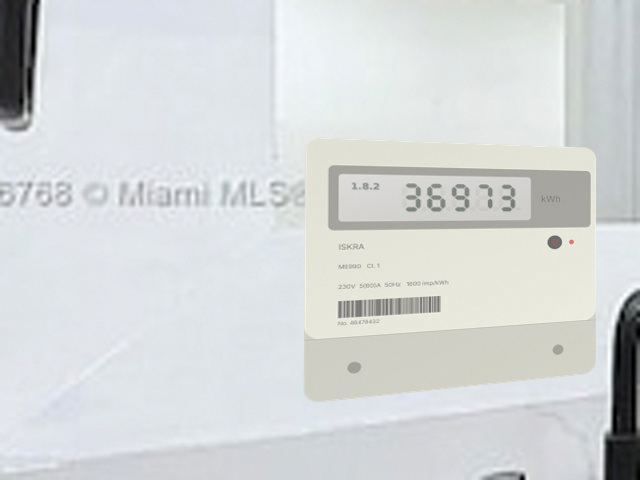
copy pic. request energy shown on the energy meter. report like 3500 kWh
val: 36973 kWh
